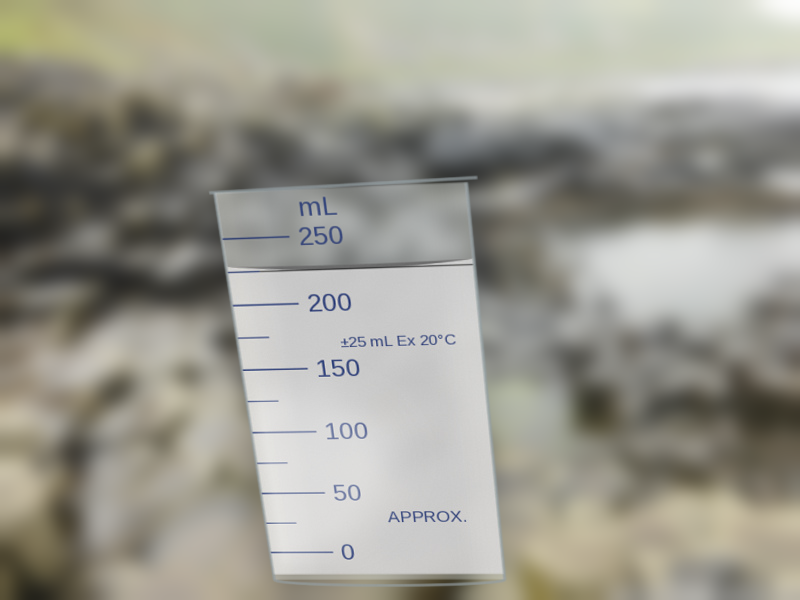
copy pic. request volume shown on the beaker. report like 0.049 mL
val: 225 mL
